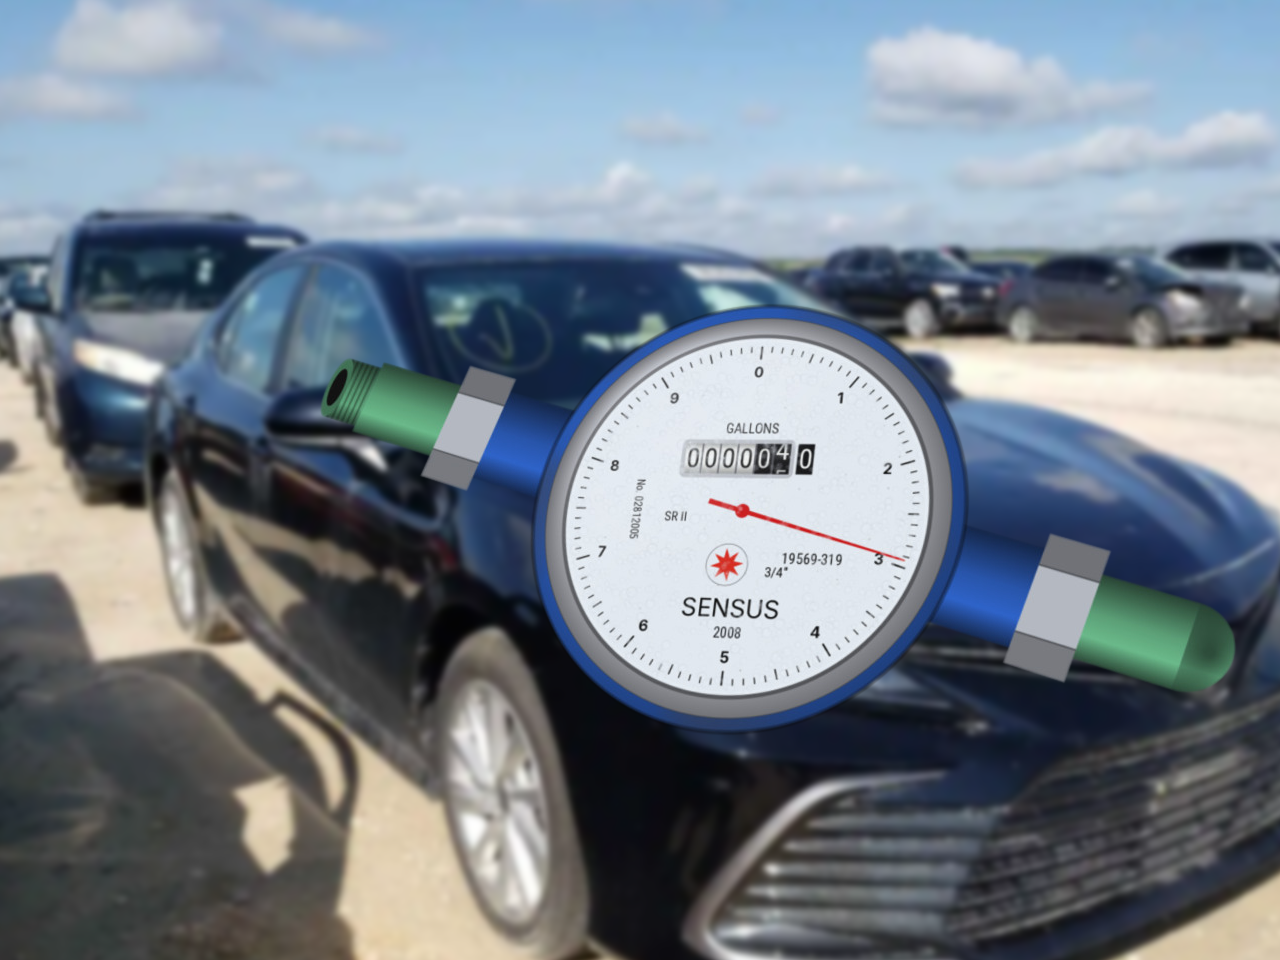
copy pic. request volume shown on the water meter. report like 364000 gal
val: 42.9 gal
